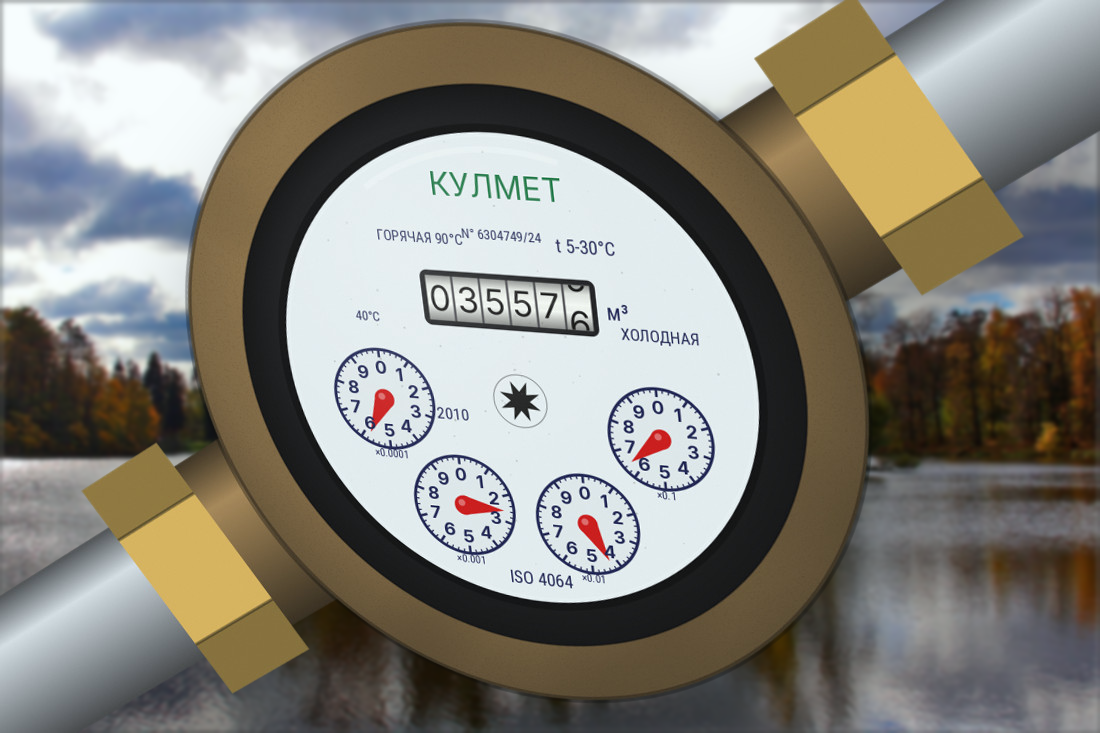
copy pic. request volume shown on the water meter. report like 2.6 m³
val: 35575.6425 m³
